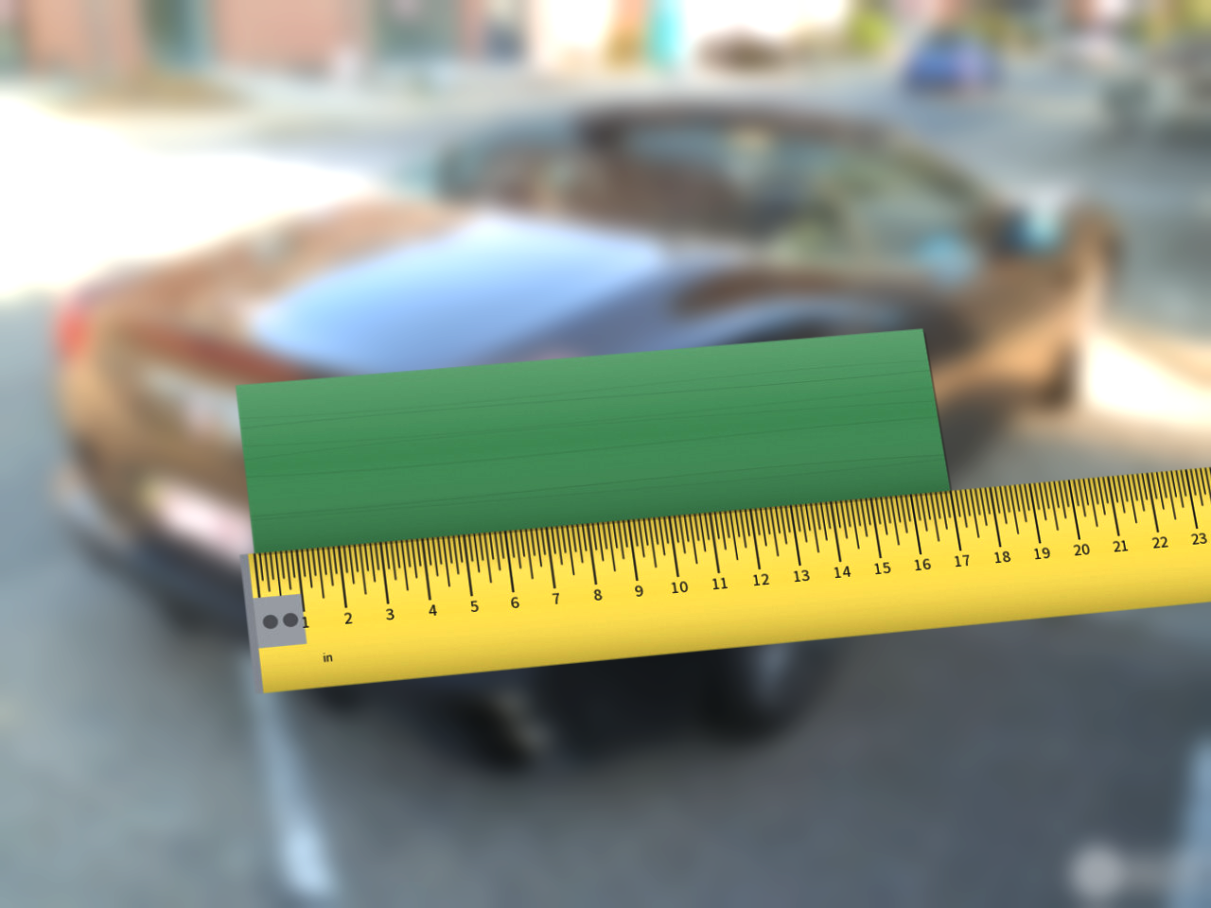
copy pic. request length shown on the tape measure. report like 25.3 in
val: 17 in
